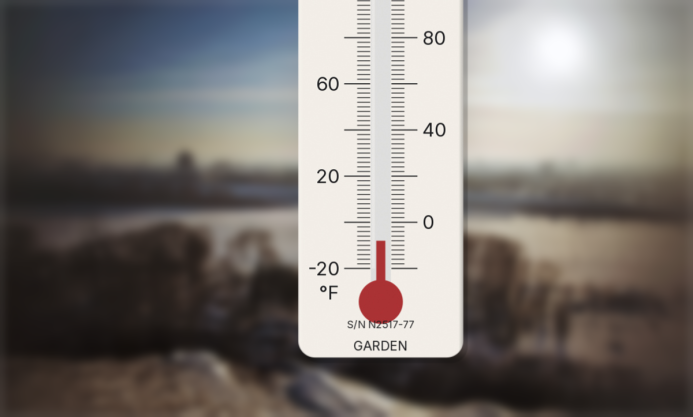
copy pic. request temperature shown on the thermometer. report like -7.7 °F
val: -8 °F
